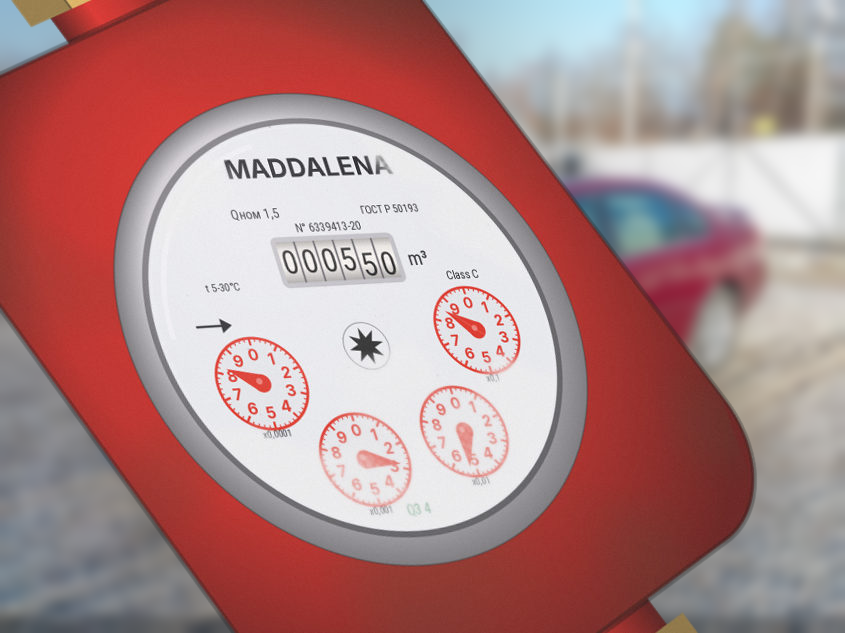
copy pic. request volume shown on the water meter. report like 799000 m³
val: 549.8528 m³
